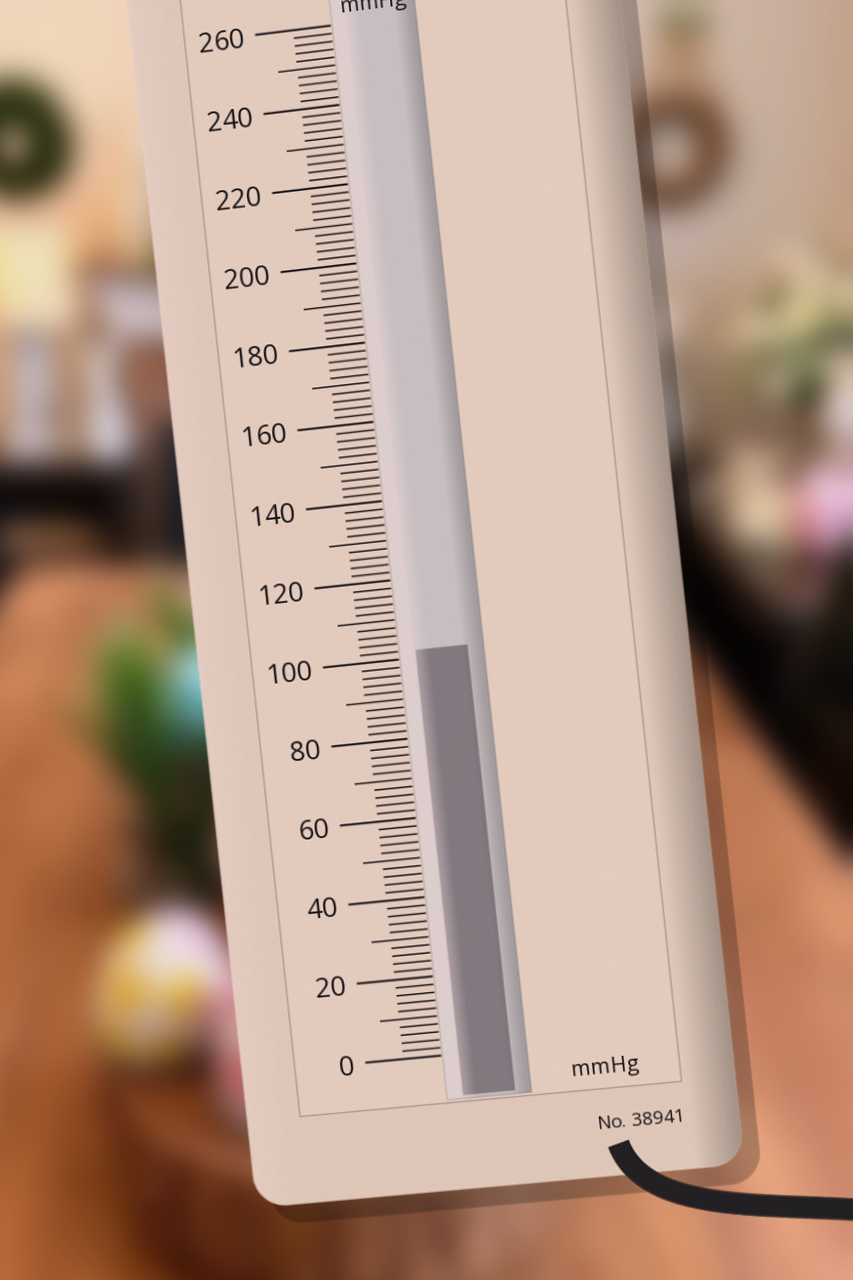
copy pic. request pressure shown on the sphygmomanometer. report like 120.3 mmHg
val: 102 mmHg
